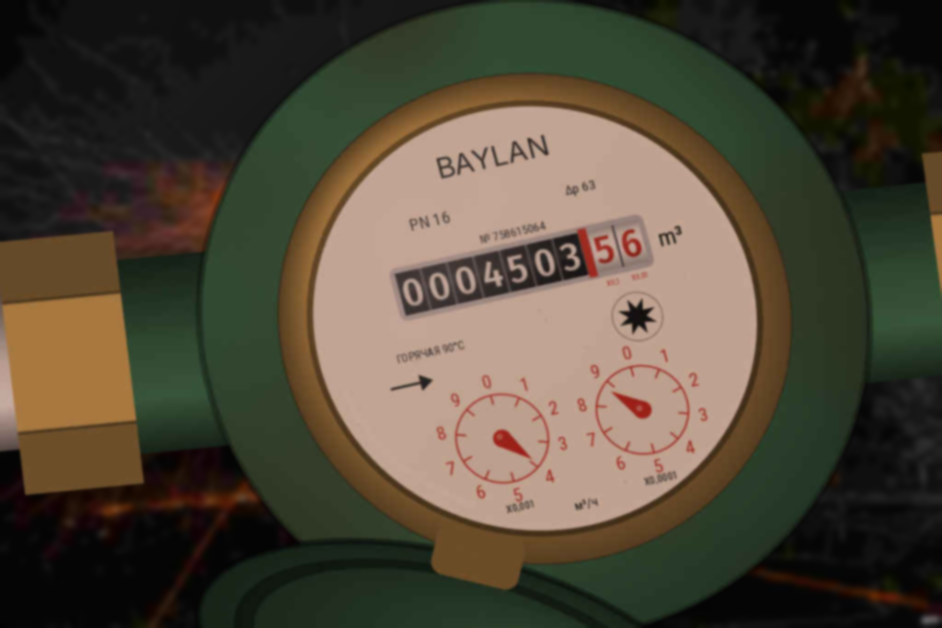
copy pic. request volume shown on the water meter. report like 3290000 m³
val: 4503.5638 m³
